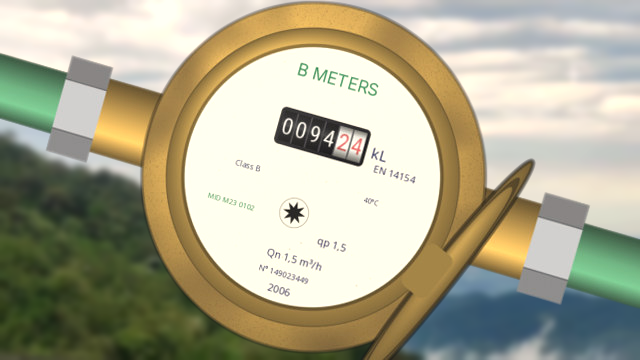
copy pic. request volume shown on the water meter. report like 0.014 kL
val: 94.24 kL
